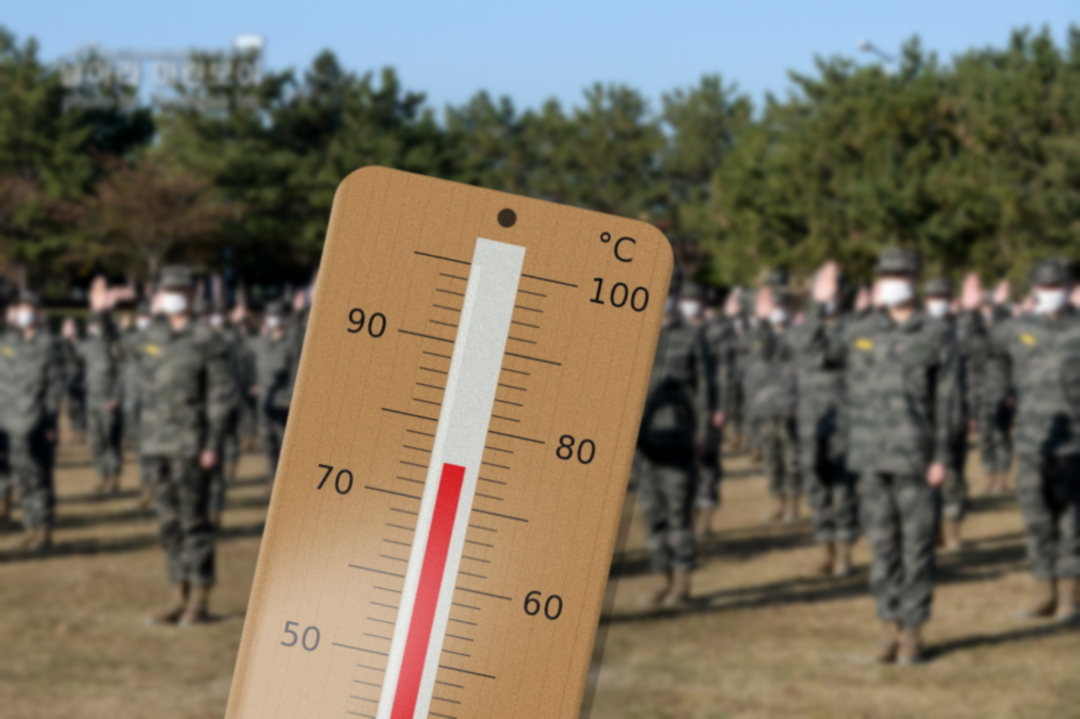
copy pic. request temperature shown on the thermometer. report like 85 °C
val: 75 °C
